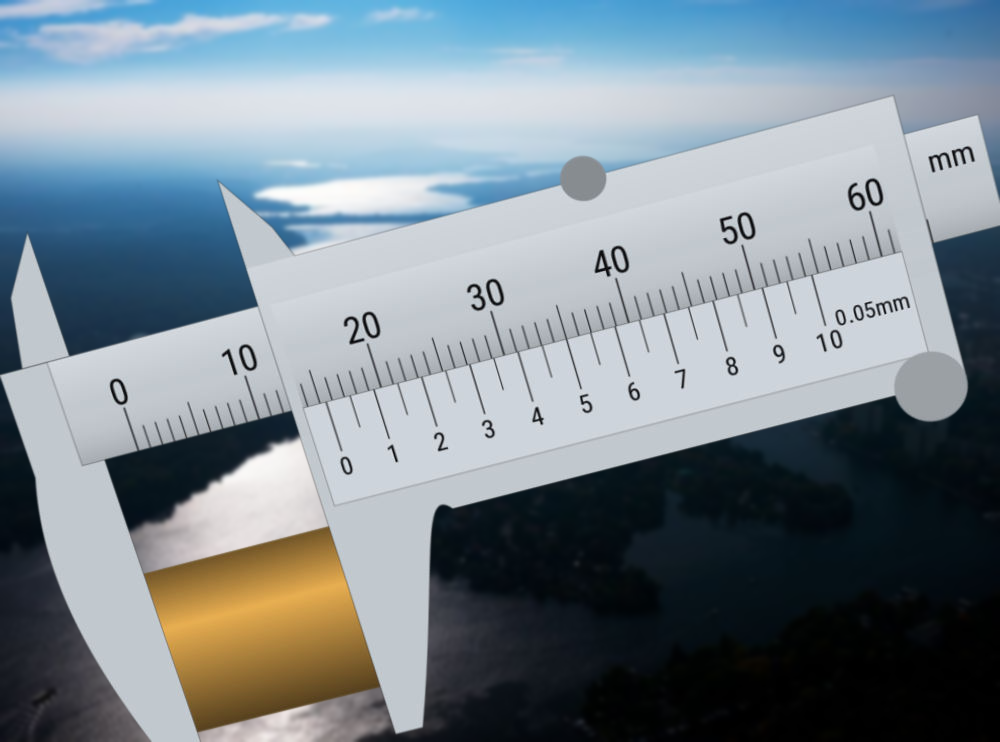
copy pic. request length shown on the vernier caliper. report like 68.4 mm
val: 15.5 mm
